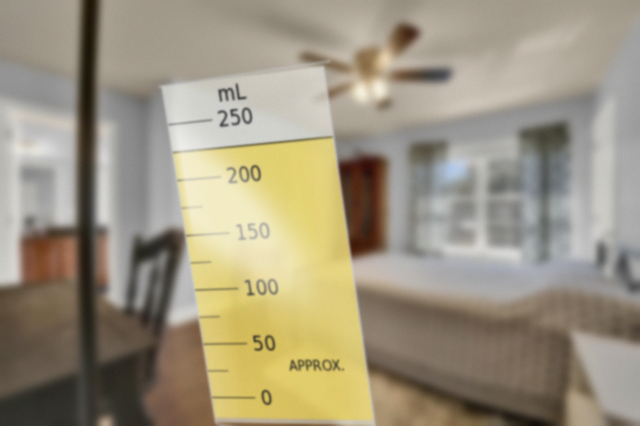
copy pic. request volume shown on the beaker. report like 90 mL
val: 225 mL
